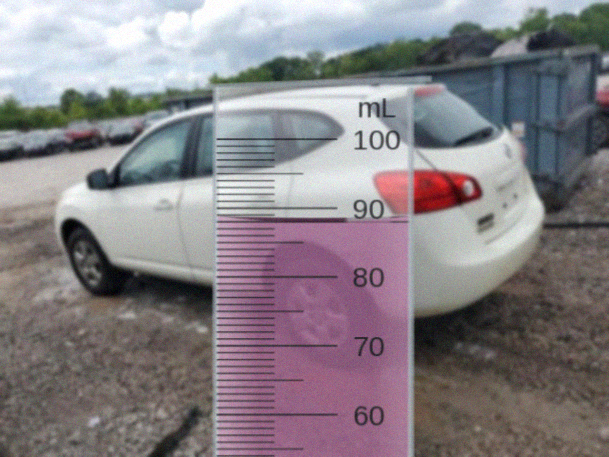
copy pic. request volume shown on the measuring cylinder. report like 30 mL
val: 88 mL
